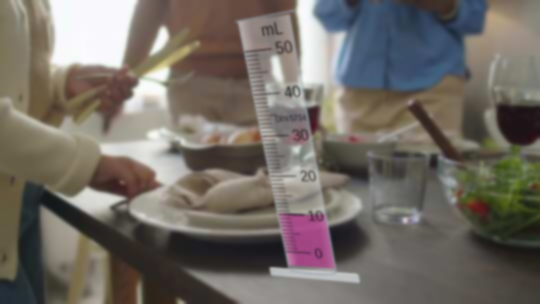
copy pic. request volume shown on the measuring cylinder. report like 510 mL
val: 10 mL
